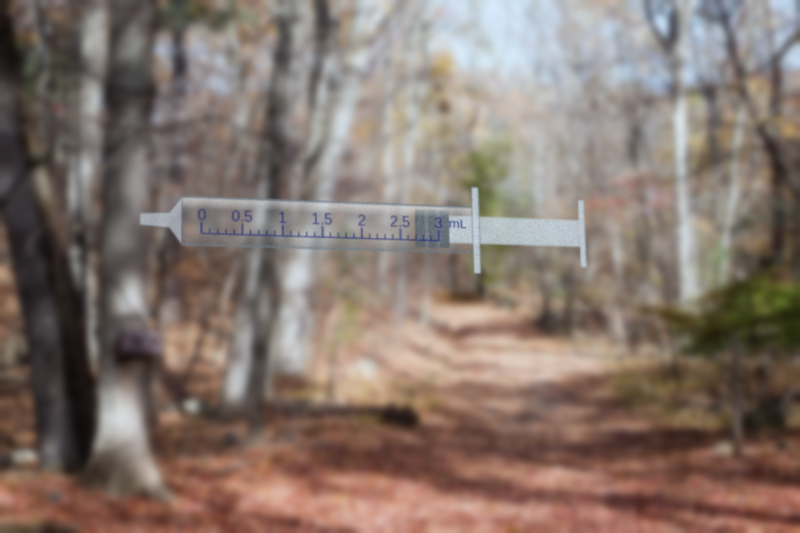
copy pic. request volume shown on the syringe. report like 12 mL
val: 2.7 mL
